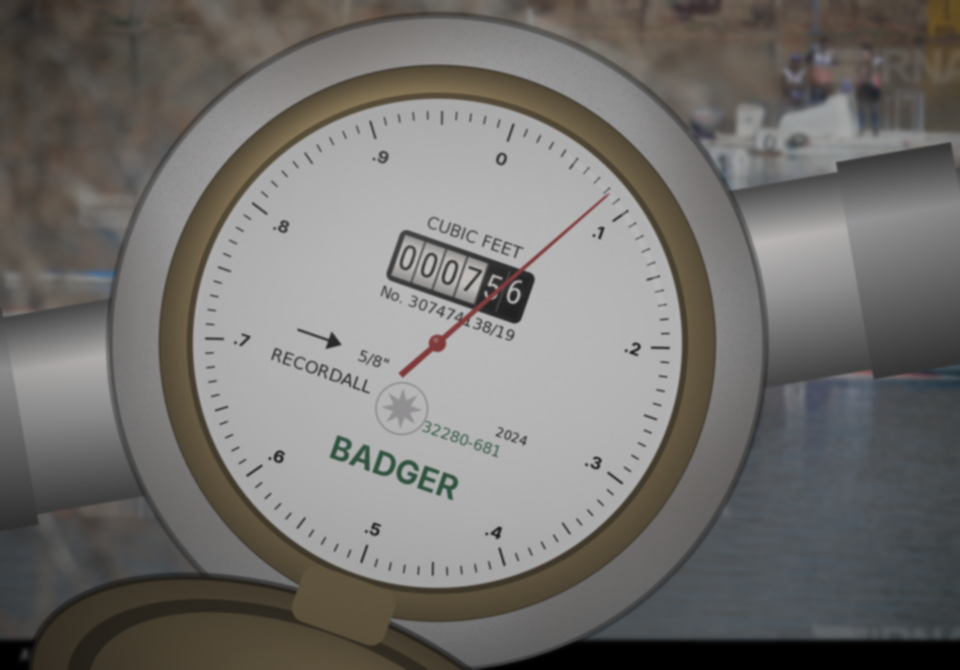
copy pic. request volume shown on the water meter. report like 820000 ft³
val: 756.08 ft³
